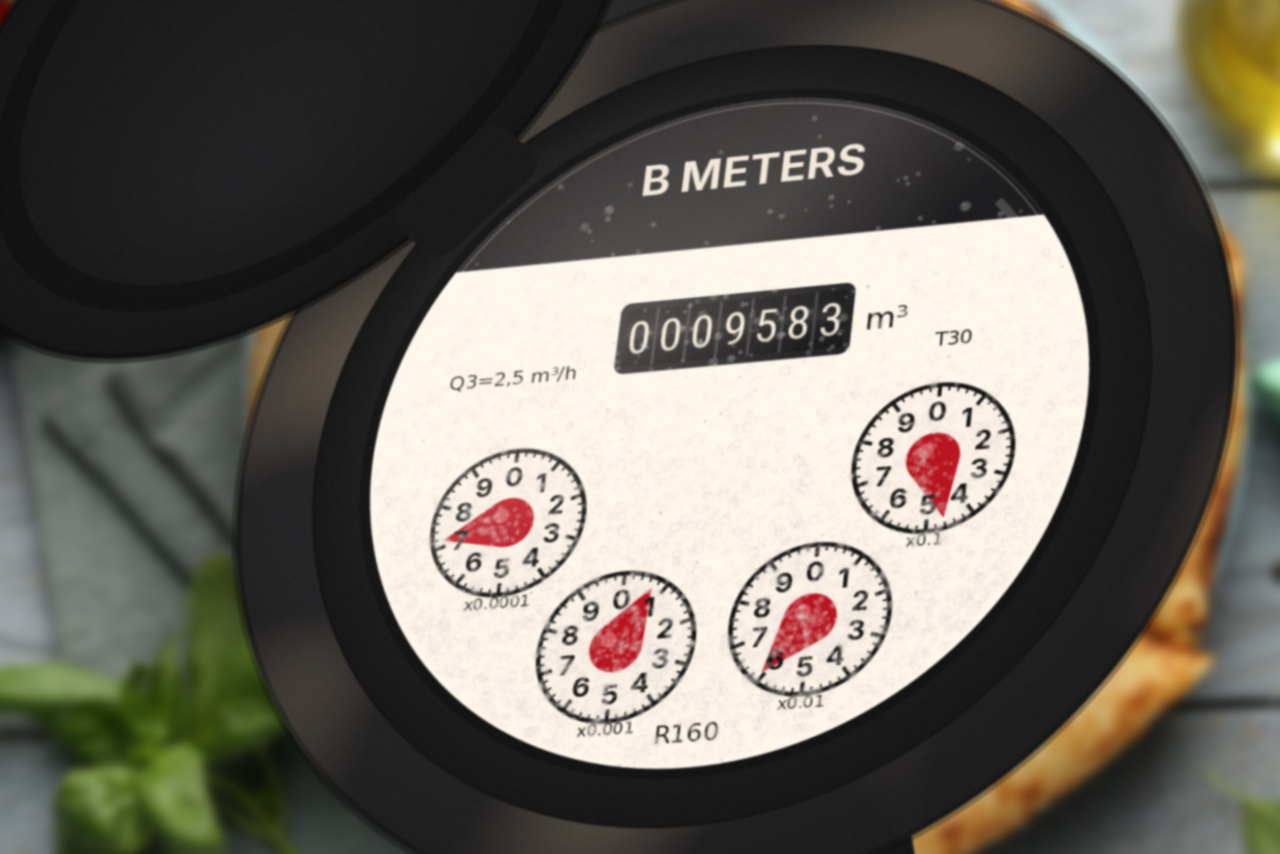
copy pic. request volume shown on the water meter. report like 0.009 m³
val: 9583.4607 m³
